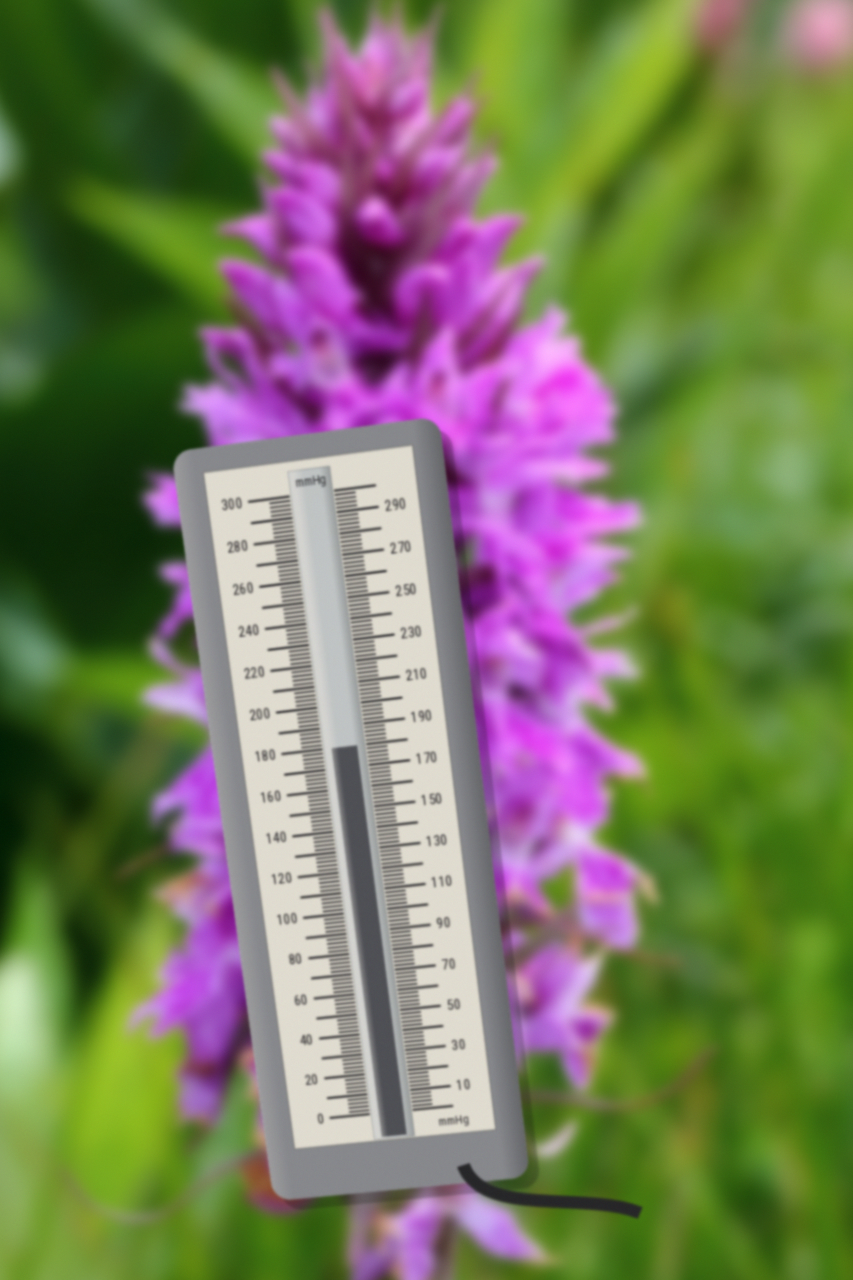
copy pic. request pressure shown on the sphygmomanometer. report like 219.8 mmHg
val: 180 mmHg
